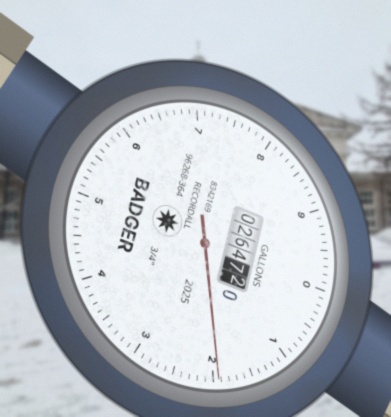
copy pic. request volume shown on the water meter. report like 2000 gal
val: 264721.9 gal
